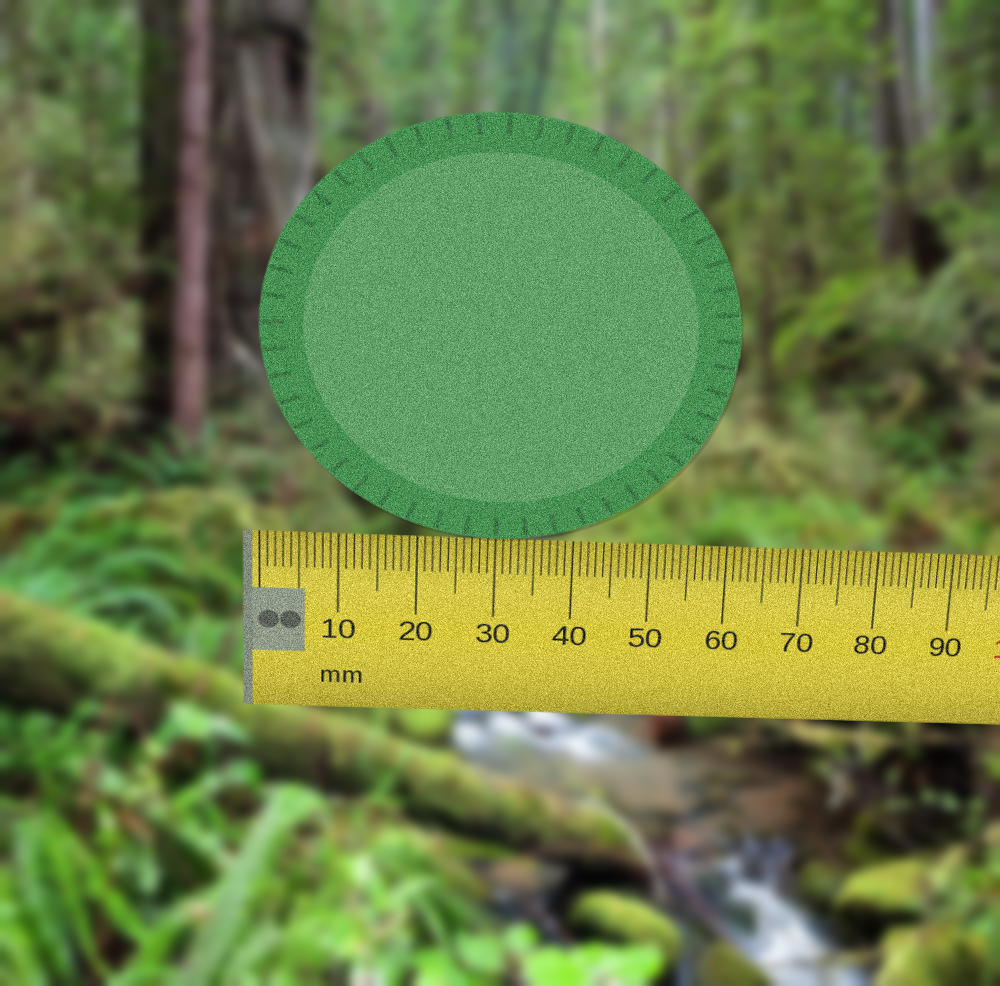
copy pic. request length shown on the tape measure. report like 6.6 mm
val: 60 mm
